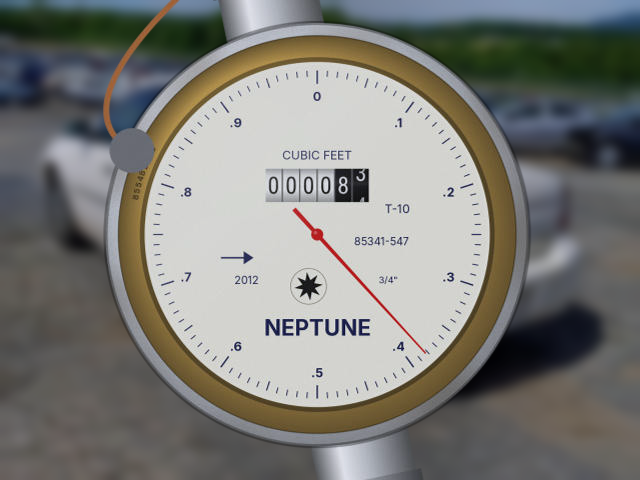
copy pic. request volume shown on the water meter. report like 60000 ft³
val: 83.38 ft³
